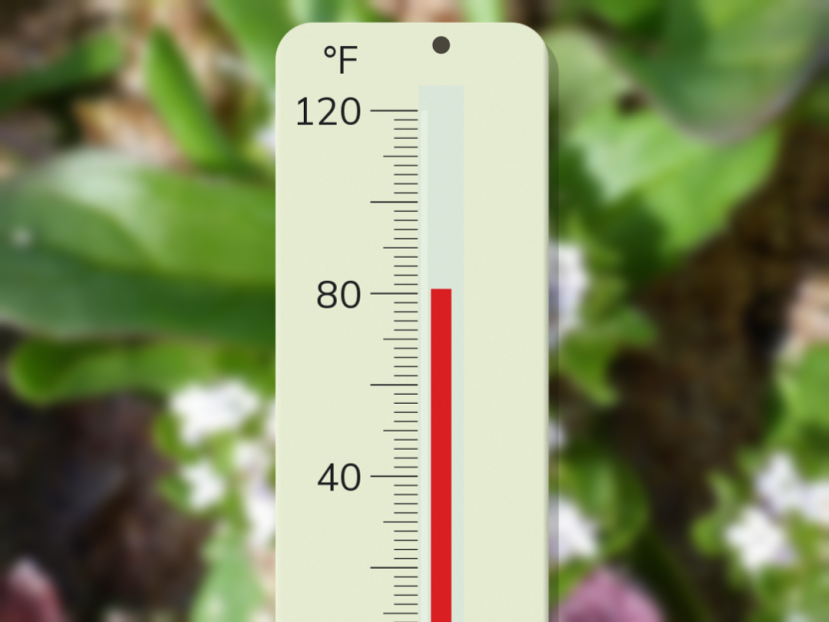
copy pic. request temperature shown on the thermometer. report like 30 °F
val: 81 °F
